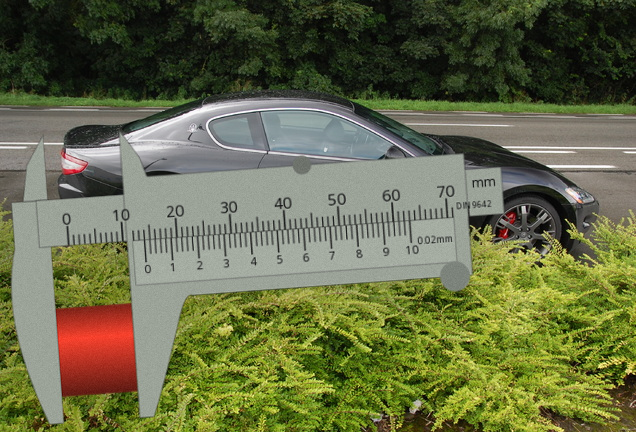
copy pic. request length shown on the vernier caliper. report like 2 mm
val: 14.0 mm
